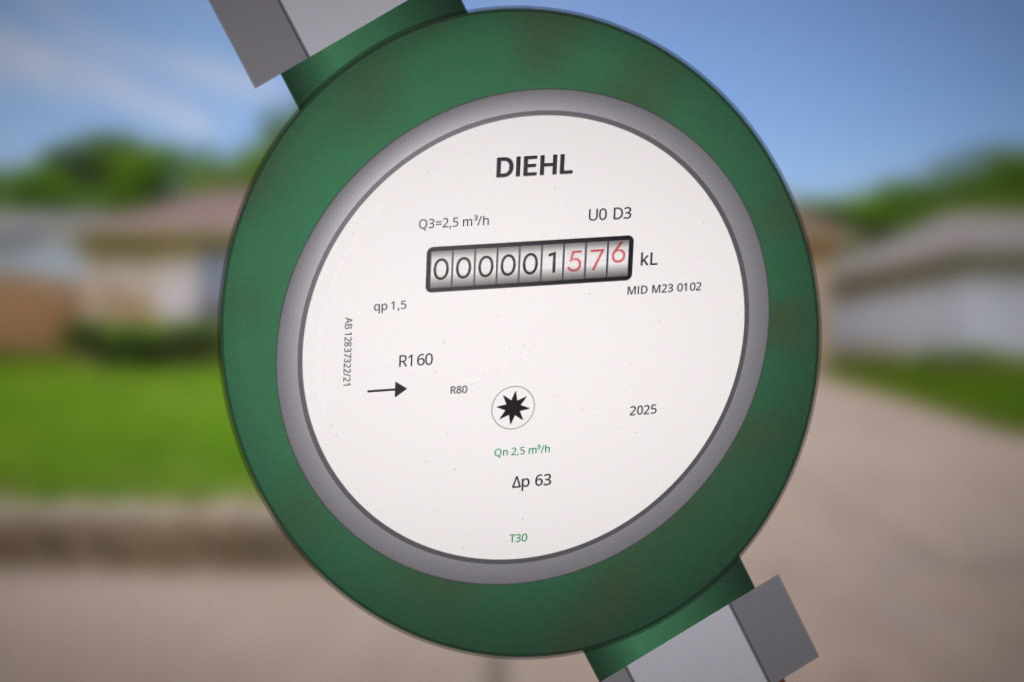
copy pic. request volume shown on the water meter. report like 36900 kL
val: 1.576 kL
